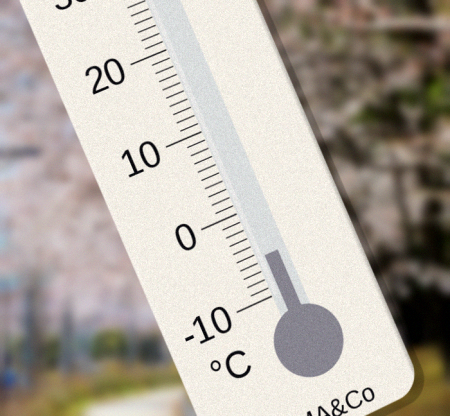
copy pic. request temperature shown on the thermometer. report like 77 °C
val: -5.5 °C
